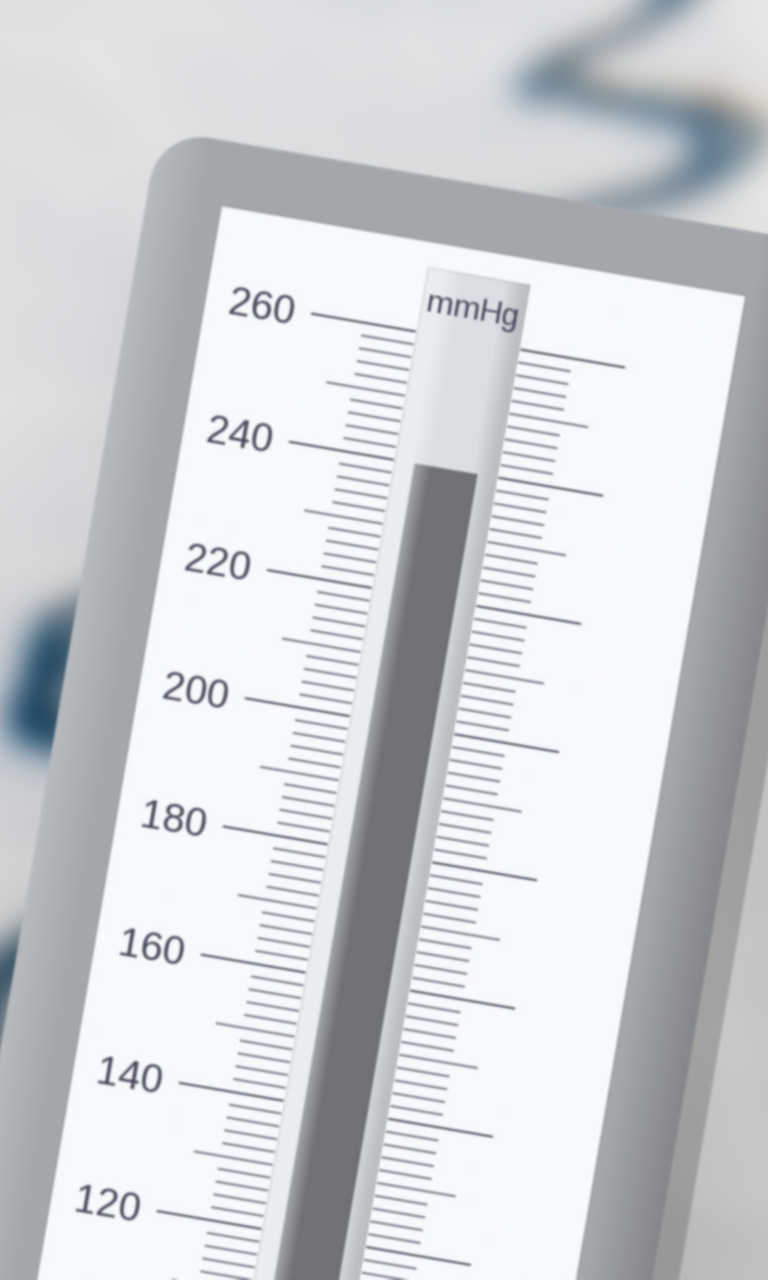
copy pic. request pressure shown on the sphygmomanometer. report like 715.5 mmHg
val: 240 mmHg
